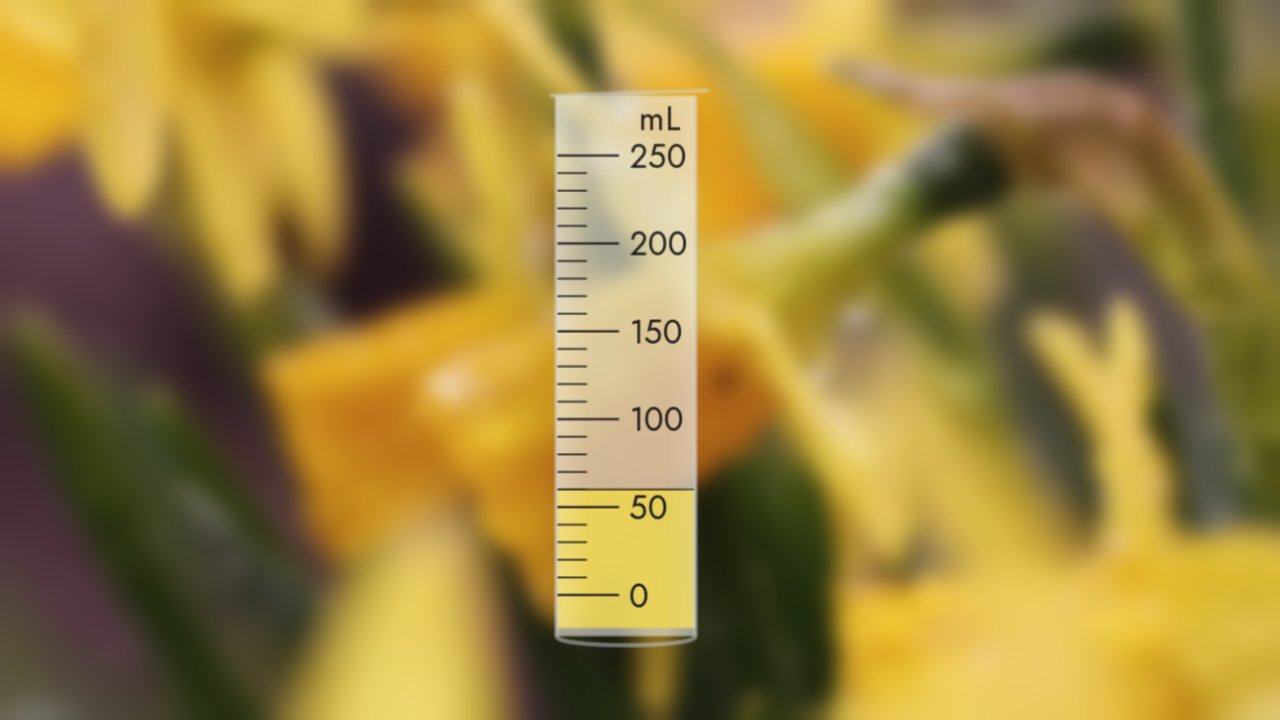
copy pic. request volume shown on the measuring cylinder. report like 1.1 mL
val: 60 mL
